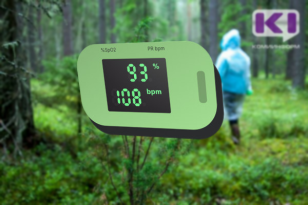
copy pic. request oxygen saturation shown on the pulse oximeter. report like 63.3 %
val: 93 %
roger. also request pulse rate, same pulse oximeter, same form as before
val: 108 bpm
